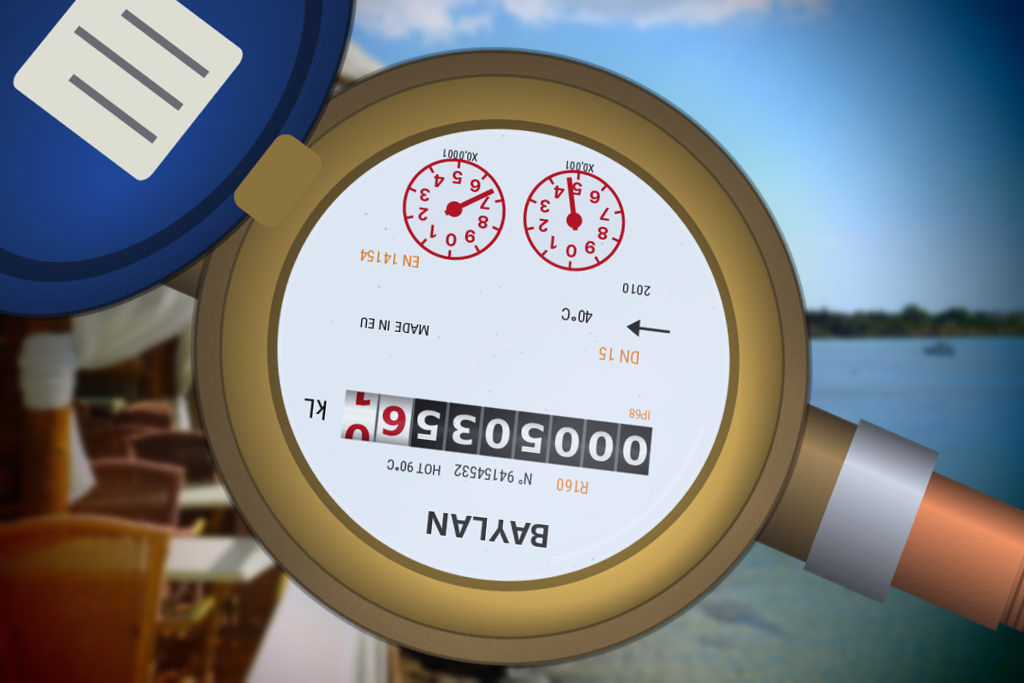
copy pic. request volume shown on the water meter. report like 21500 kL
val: 5035.6046 kL
